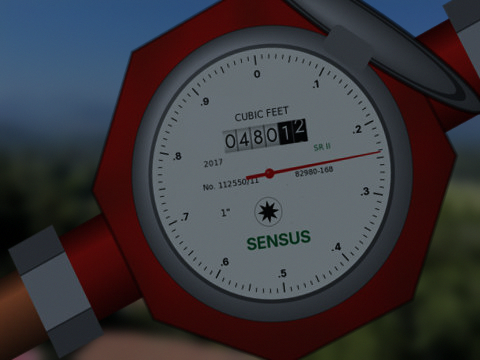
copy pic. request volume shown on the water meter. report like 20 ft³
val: 48012.24 ft³
